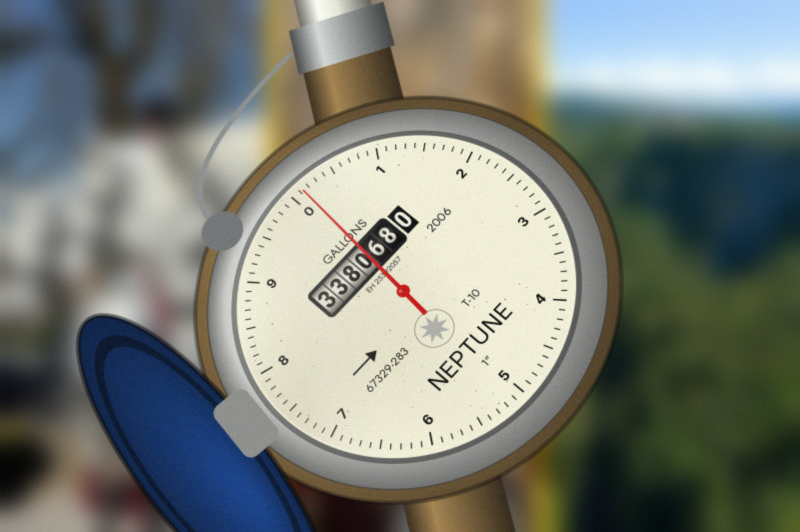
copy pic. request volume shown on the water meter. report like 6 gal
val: 3380680.1 gal
